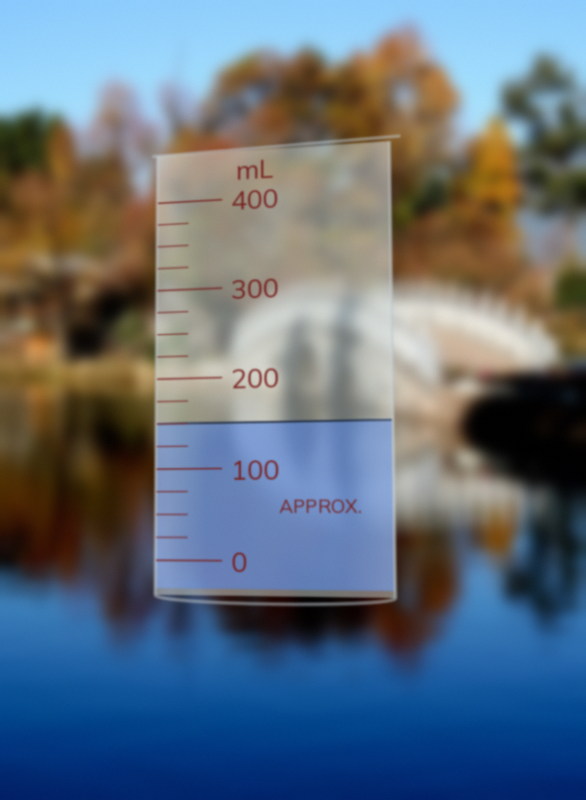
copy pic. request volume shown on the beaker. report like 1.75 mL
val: 150 mL
